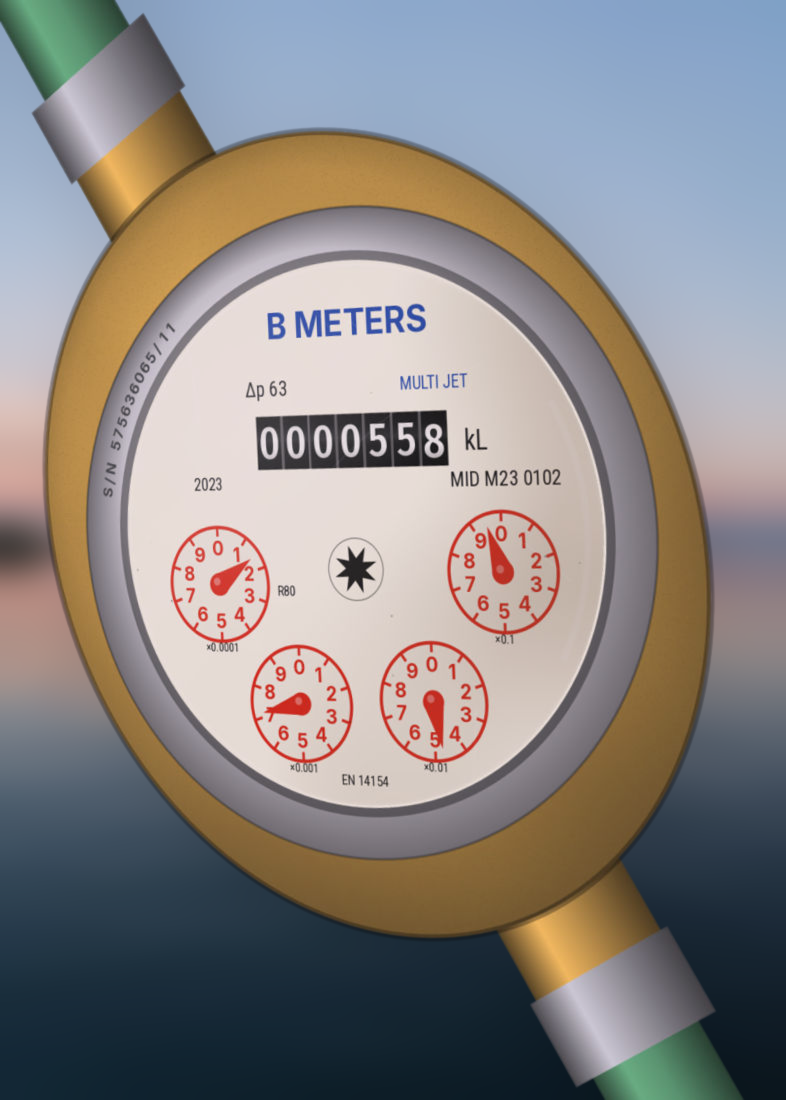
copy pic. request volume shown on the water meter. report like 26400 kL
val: 557.9471 kL
